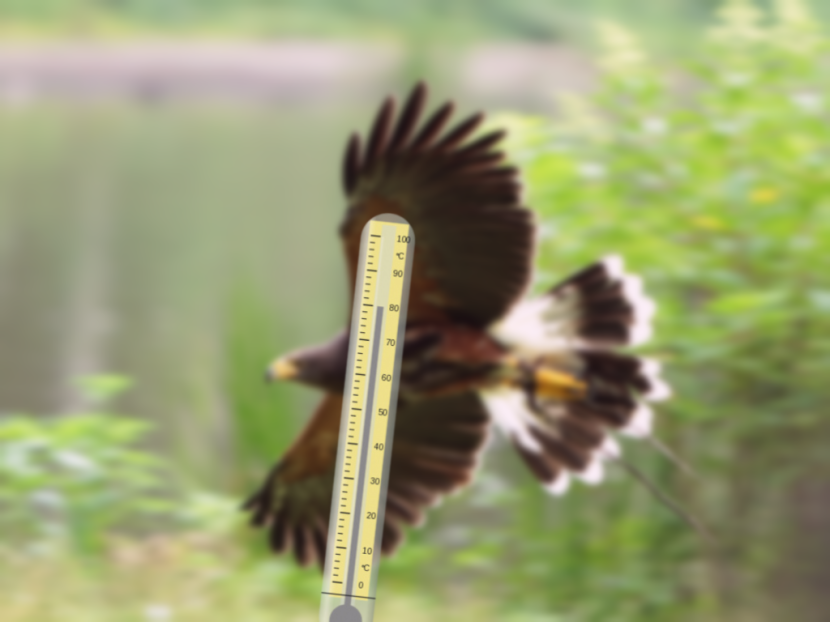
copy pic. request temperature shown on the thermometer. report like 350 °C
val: 80 °C
